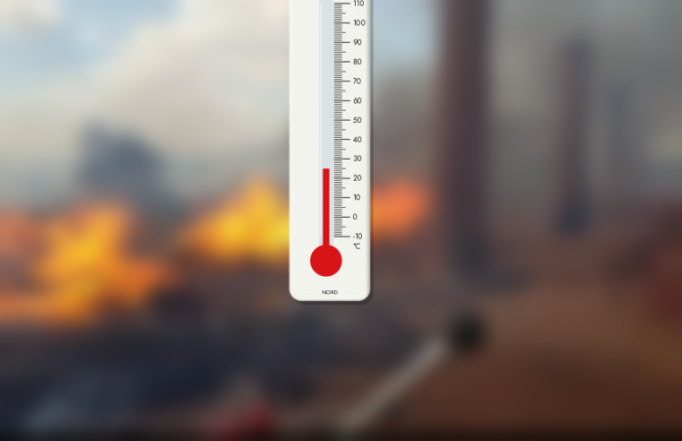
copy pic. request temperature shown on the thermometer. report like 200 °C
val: 25 °C
